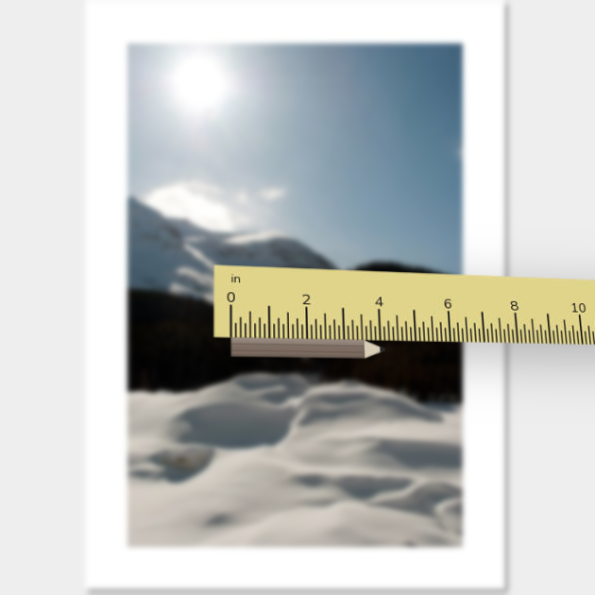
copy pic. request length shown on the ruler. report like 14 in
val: 4.125 in
